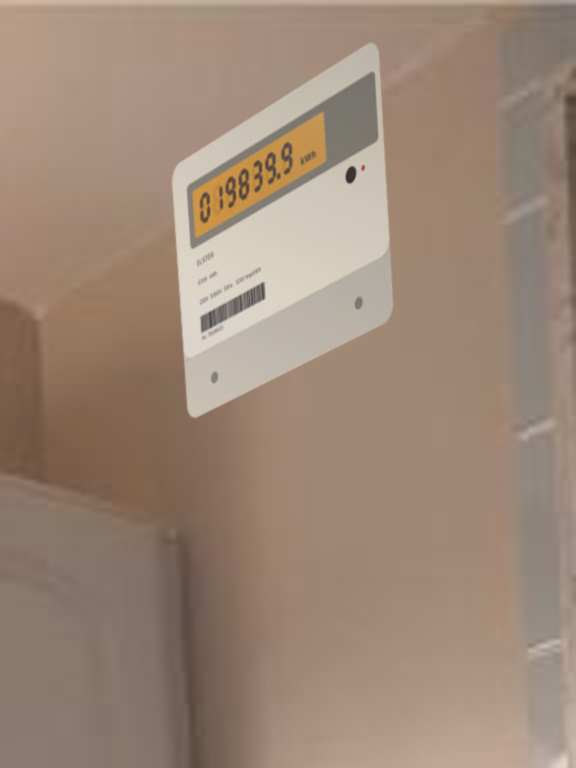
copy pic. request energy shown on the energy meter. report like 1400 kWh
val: 19839.9 kWh
